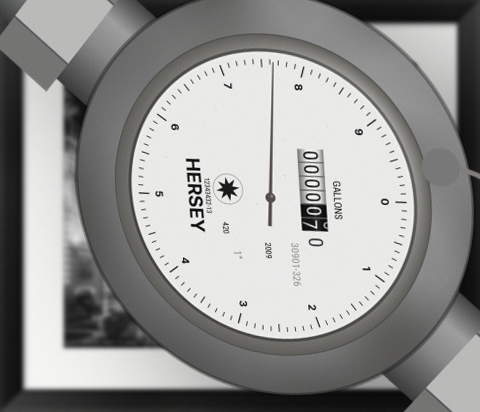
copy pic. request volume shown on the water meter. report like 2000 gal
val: 67.6 gal
